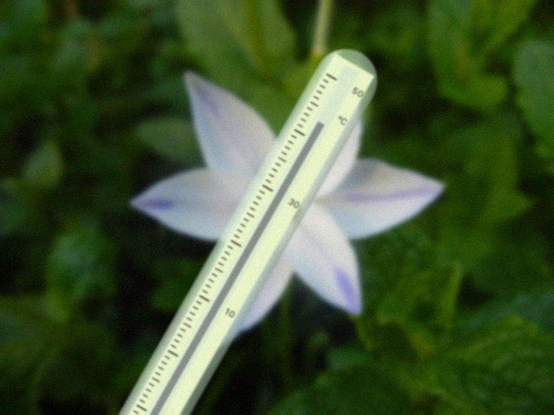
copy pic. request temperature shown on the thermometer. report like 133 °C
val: 43 °C
